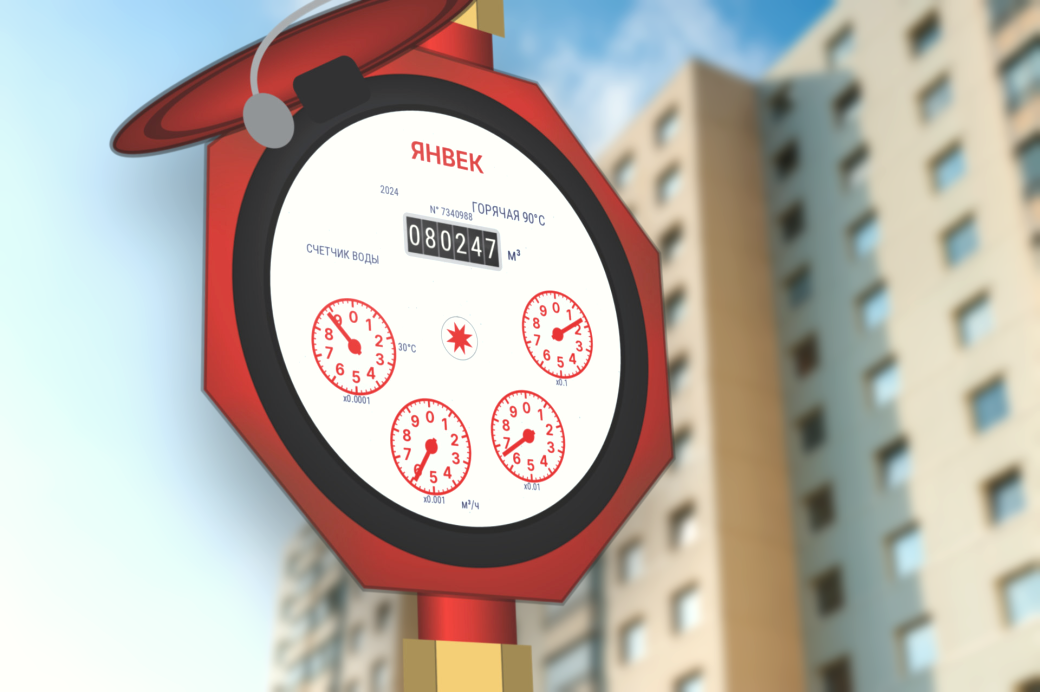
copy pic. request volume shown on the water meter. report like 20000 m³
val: 80247.1658 m³
